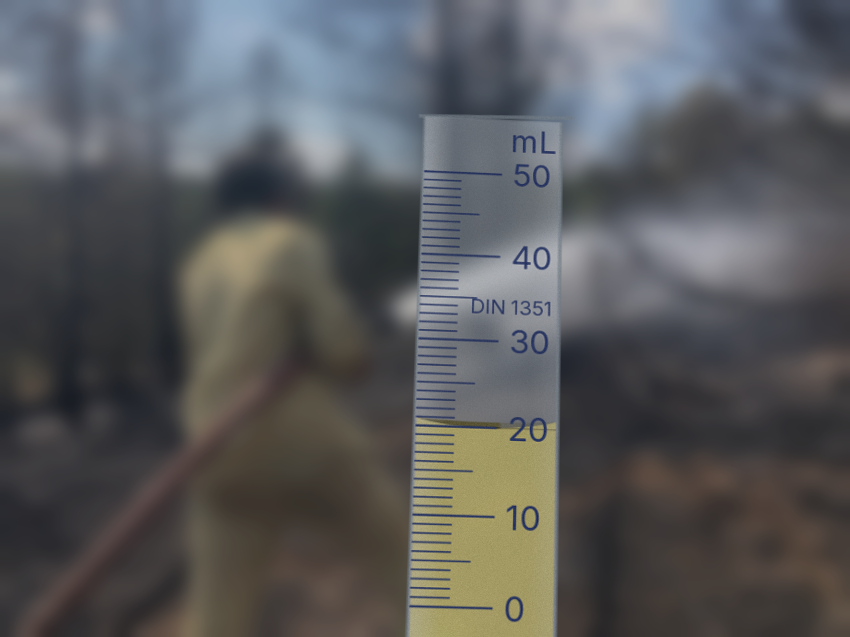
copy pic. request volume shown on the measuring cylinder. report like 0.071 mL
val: 20 mL
